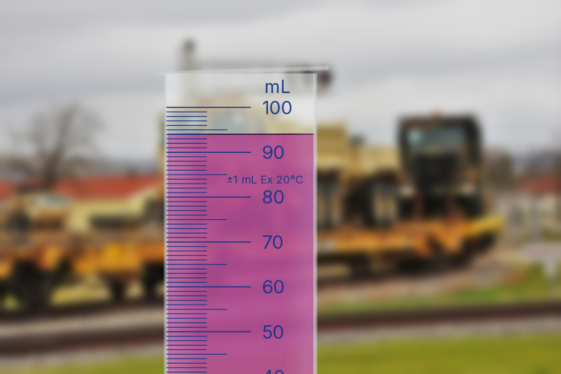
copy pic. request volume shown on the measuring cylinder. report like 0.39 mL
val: 94 mL
